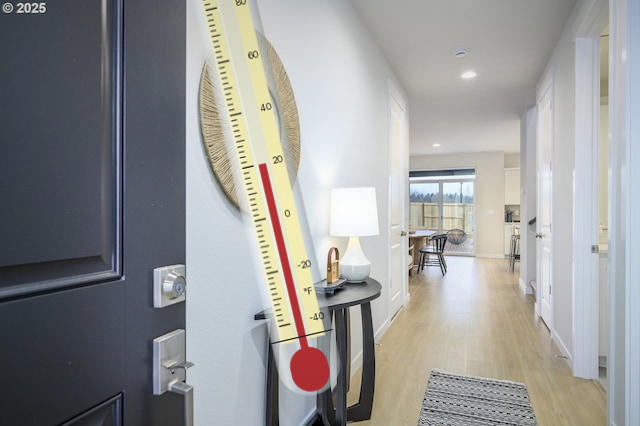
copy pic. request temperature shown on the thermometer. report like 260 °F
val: 20 °F
